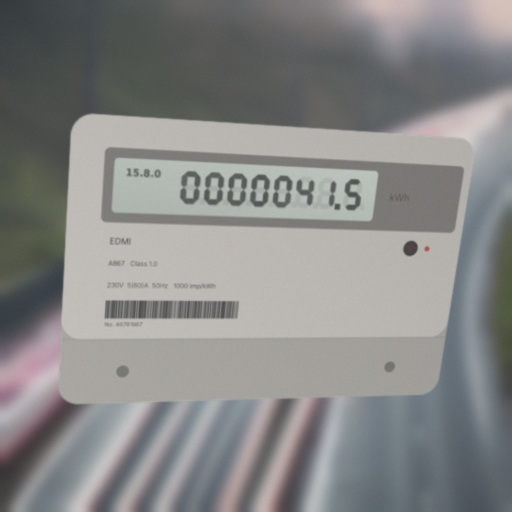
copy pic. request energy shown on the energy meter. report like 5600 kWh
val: 41.5 kWh
